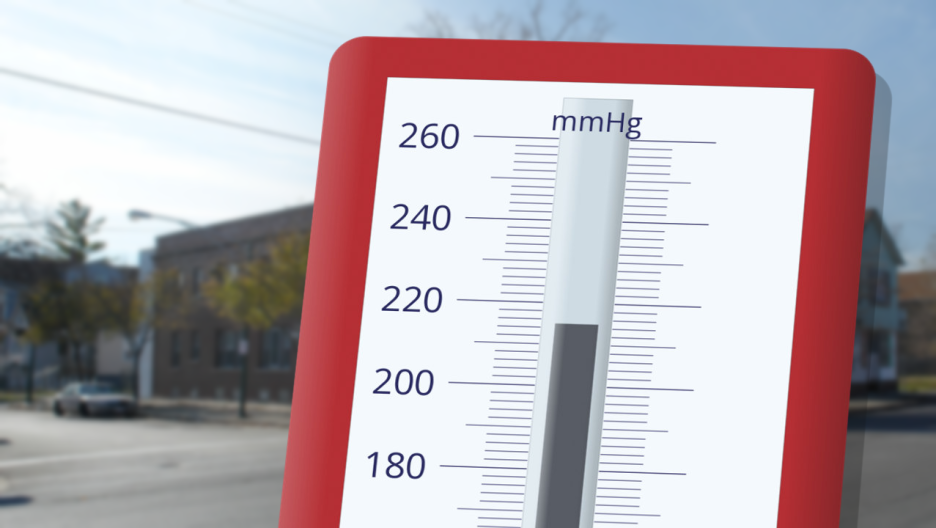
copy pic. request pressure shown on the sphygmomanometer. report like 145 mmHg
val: 215 mmHg
